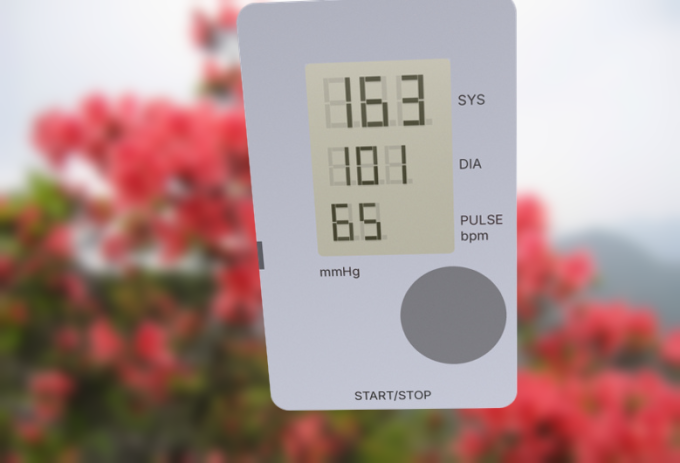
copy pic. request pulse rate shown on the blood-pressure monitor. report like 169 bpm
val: 65 bpm
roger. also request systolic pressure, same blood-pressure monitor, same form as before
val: 163 mmHg
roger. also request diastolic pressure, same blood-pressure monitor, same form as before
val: 101 mmHg
